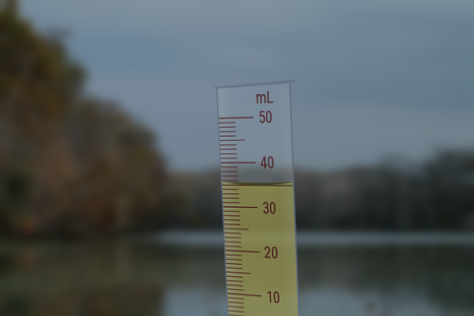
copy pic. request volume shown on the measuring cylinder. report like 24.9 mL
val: 35 mL
